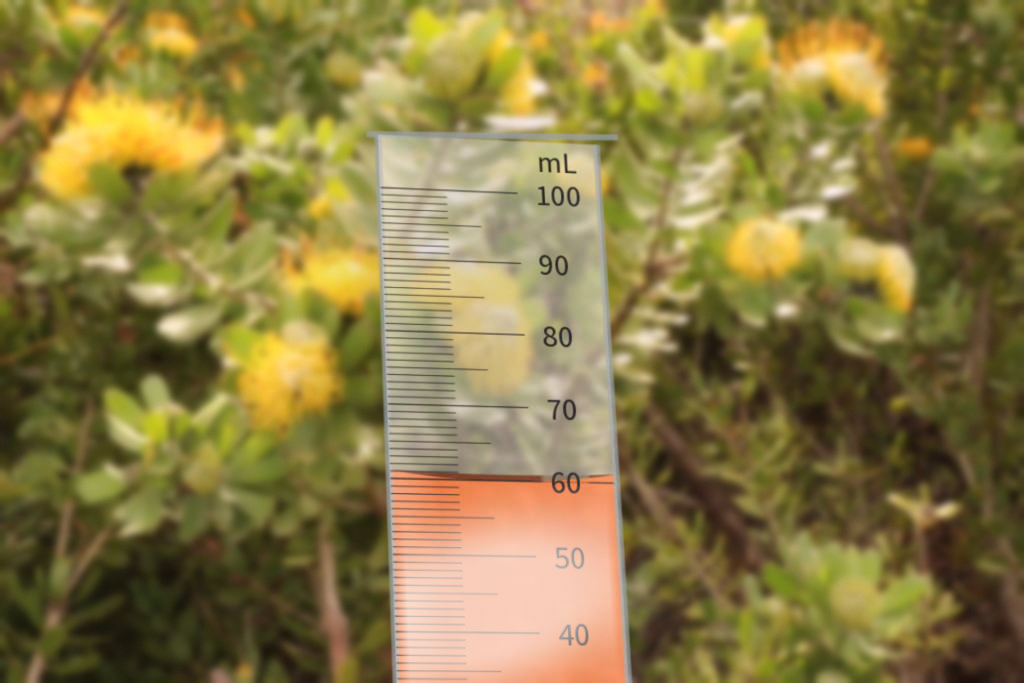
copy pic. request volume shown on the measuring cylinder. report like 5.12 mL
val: 60 mL
